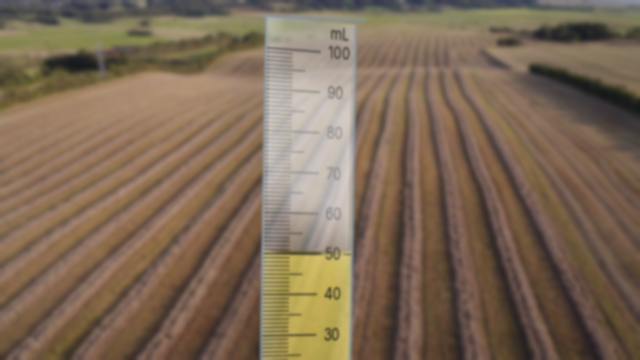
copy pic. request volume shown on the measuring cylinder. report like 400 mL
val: 50 mL
